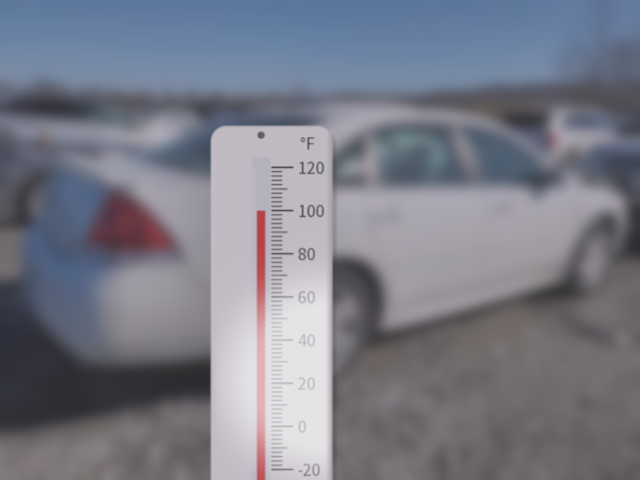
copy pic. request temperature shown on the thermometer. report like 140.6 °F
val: 100 °F
